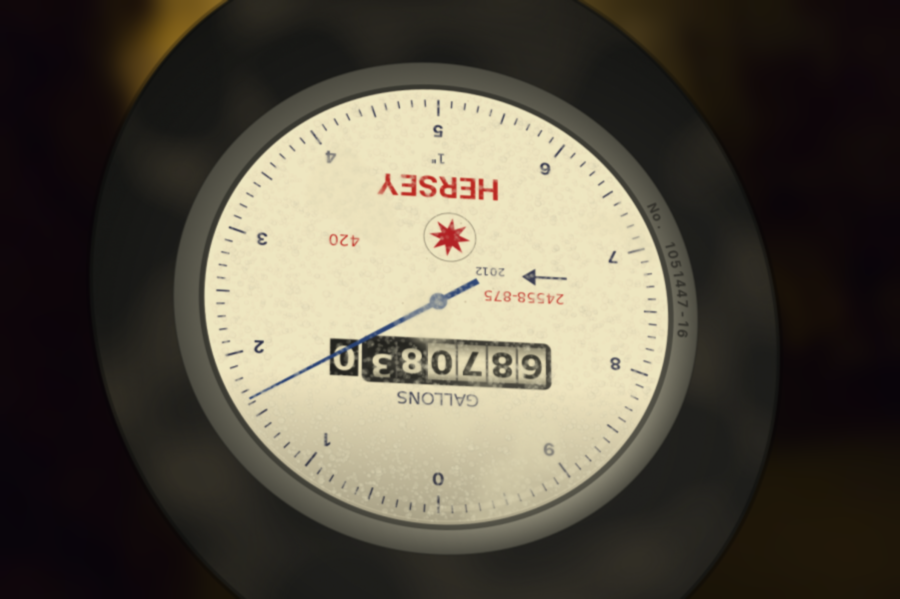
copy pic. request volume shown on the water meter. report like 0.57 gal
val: 6870831.6 gal
